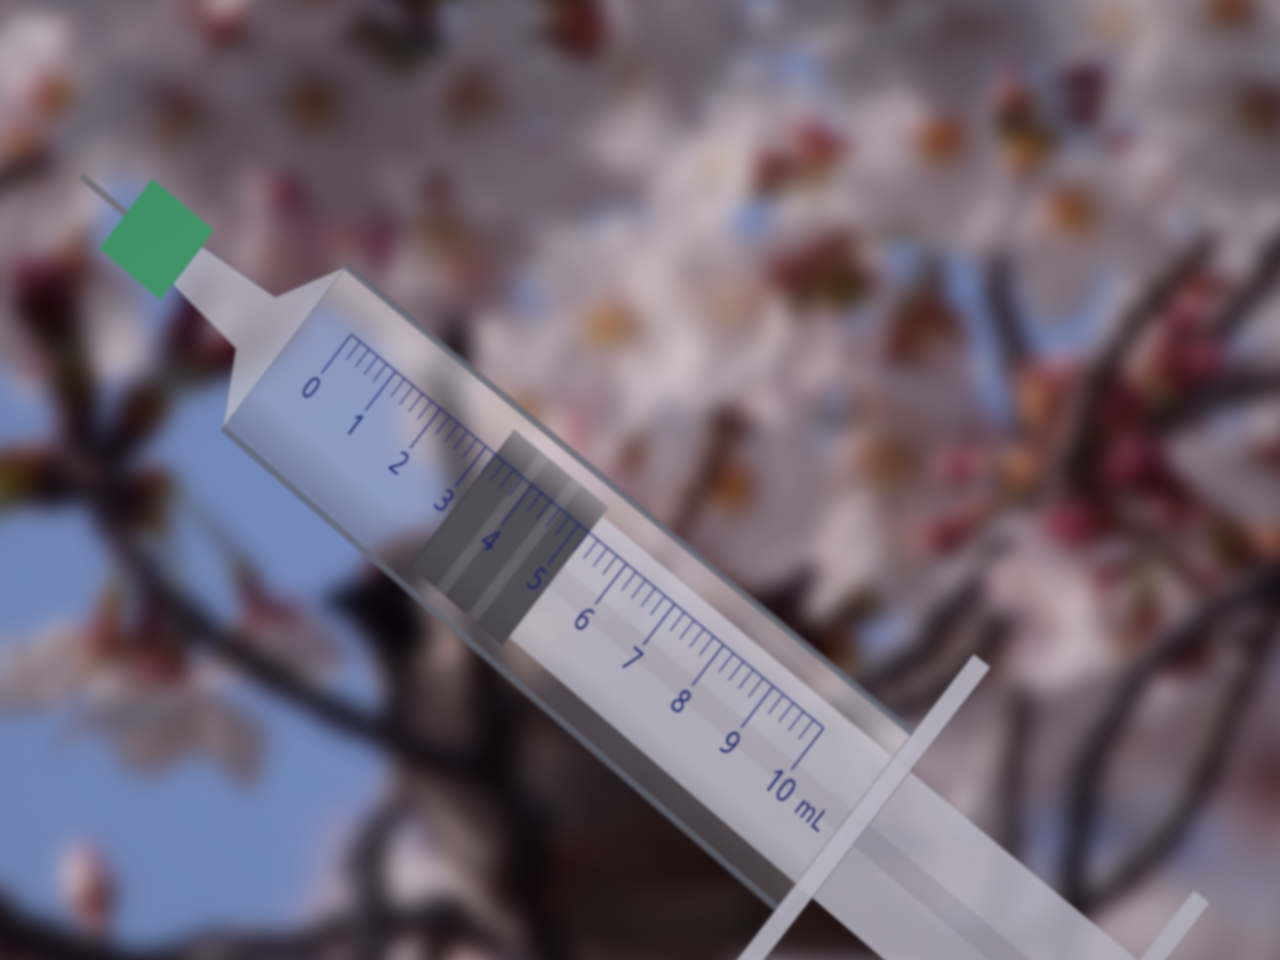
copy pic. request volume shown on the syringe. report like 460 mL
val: 3.2 mL
